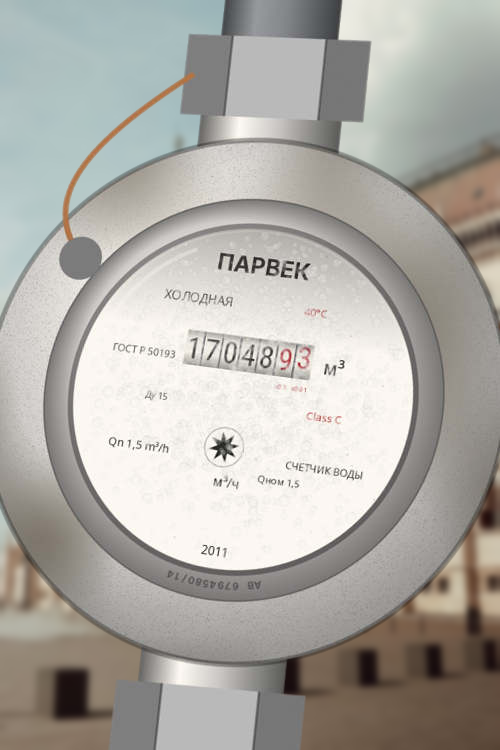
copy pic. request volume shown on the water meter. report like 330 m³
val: 17048.93 m³
